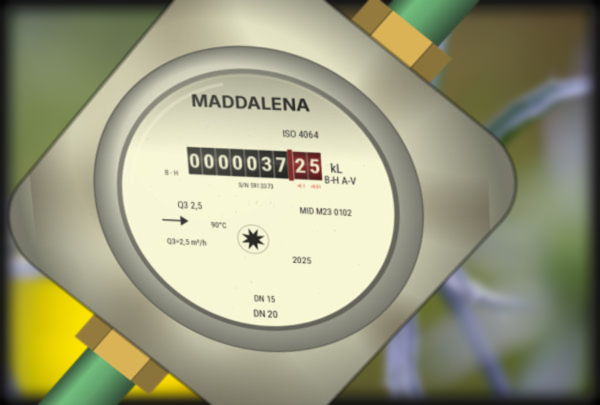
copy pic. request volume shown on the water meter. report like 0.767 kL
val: 37.25 kL
